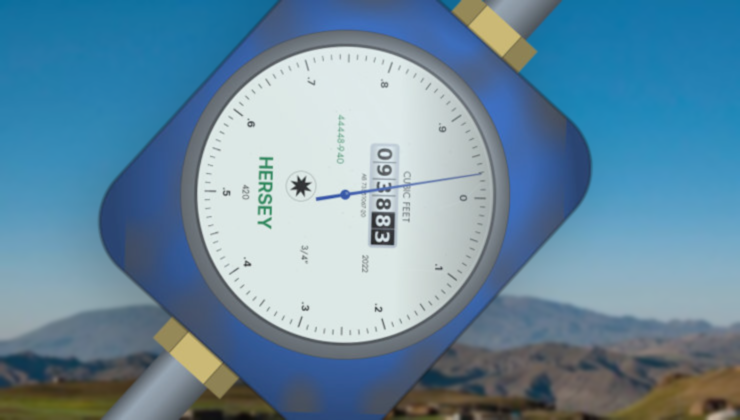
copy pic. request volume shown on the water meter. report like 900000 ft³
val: 93882.97 ft³
